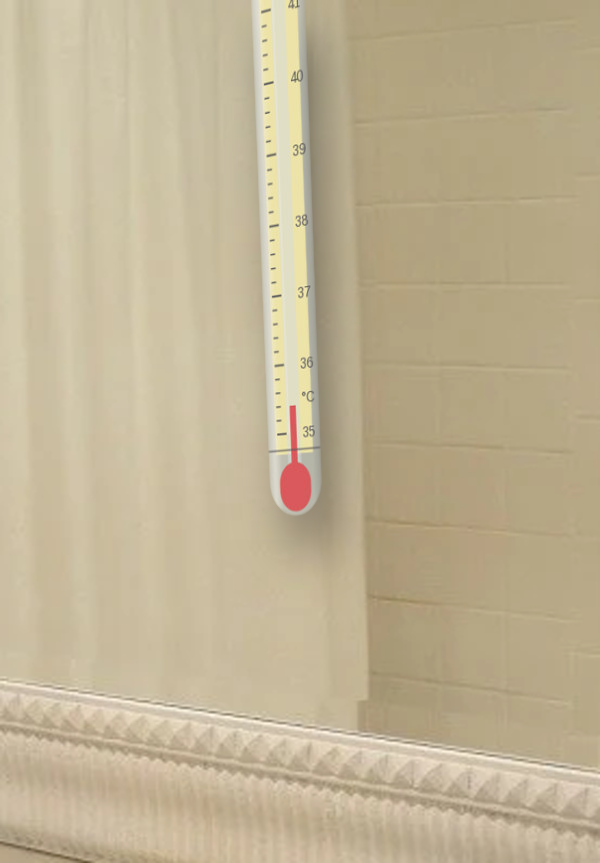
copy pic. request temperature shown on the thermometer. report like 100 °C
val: 35.4 °C
